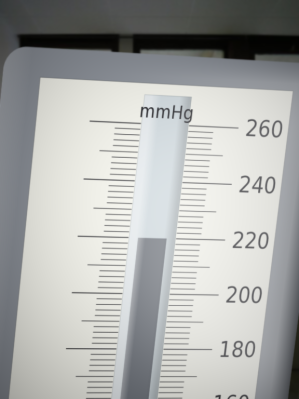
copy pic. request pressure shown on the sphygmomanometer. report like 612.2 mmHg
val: 220 mmHg
